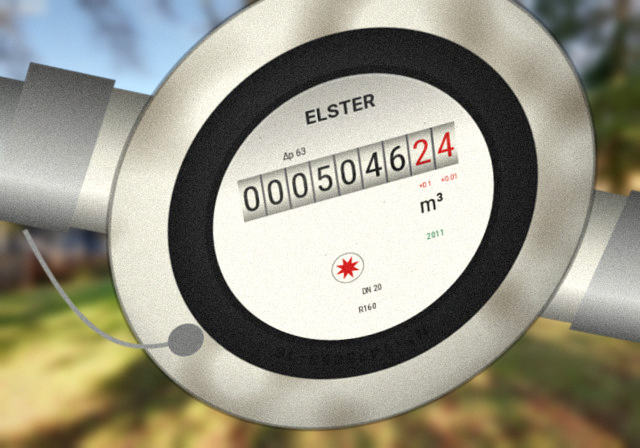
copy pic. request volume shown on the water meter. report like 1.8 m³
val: 5046.24 m³
